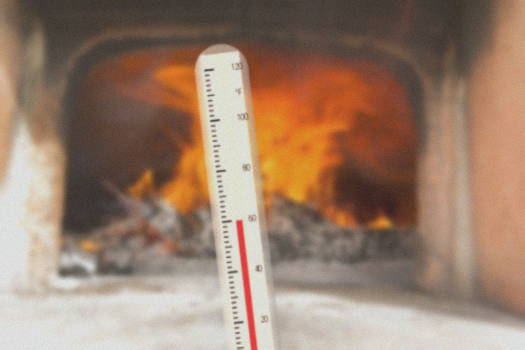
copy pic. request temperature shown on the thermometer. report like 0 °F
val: 60 °F
